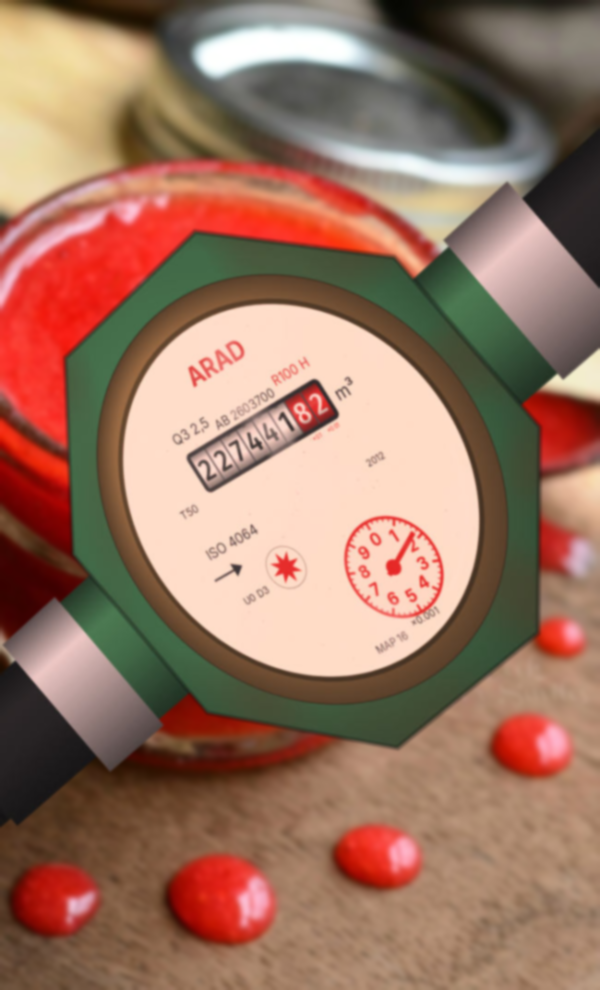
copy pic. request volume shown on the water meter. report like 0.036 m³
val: 227441.821 m³
